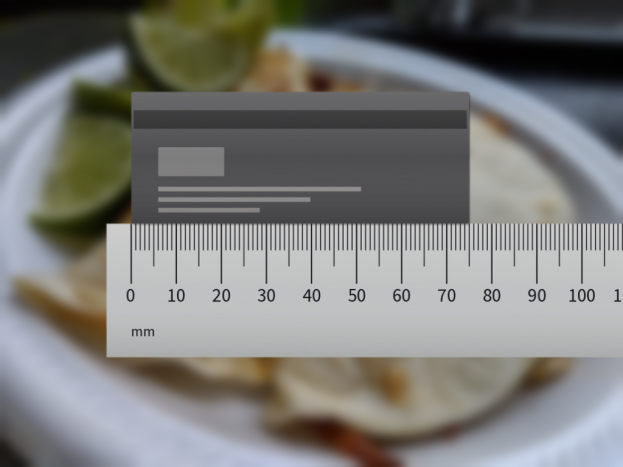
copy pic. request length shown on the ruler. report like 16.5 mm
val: 75 mm
